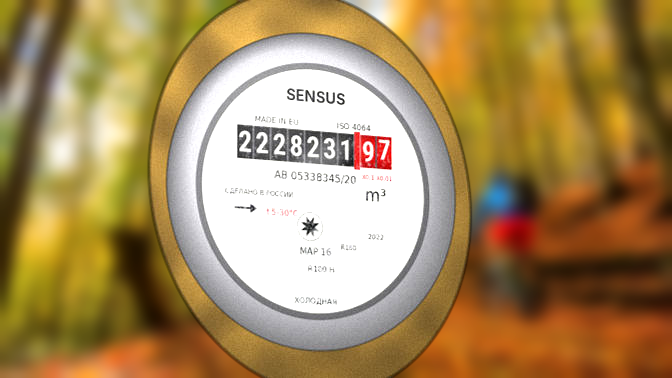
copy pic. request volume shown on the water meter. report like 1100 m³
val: 2228231.97 m³
